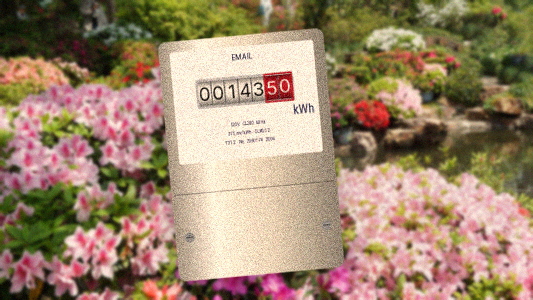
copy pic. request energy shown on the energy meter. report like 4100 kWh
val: 143.50 kWh
